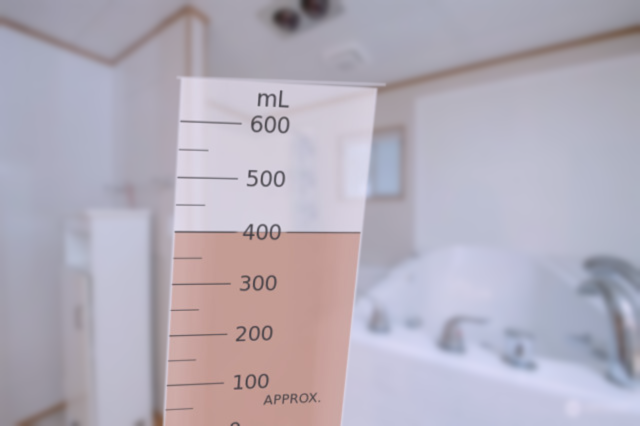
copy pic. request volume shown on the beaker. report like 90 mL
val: 400 mL
